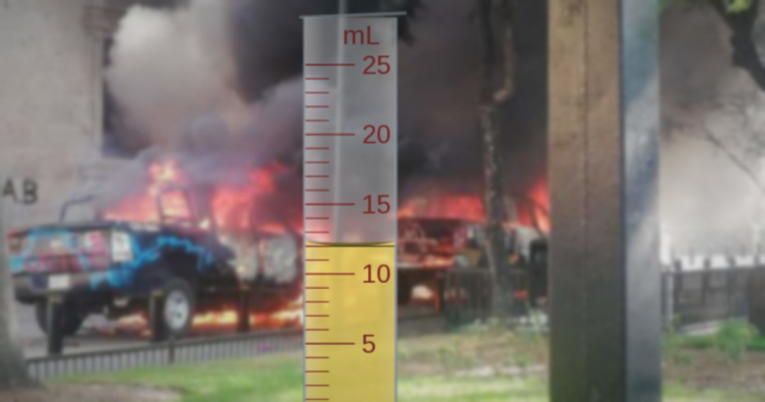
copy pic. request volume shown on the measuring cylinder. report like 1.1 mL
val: 12 mL
